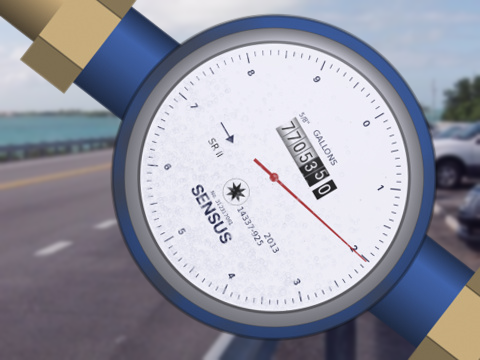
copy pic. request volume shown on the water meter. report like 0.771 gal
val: 7705352.0 gal
